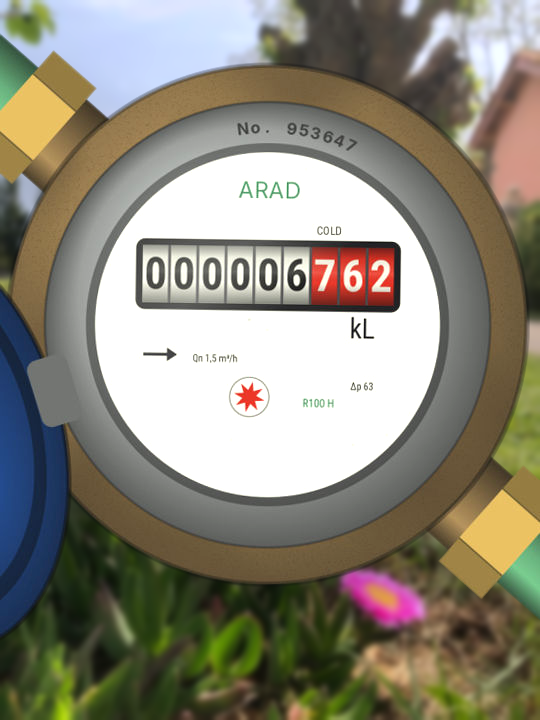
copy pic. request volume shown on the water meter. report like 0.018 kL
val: 6.762 kL
